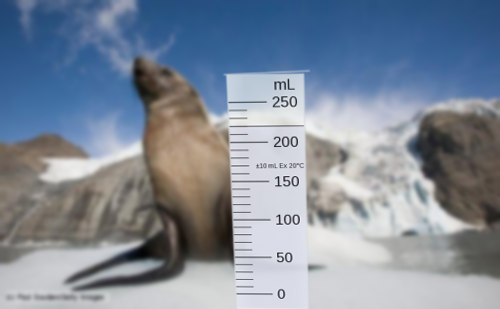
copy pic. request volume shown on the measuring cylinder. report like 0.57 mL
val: 220 mL
